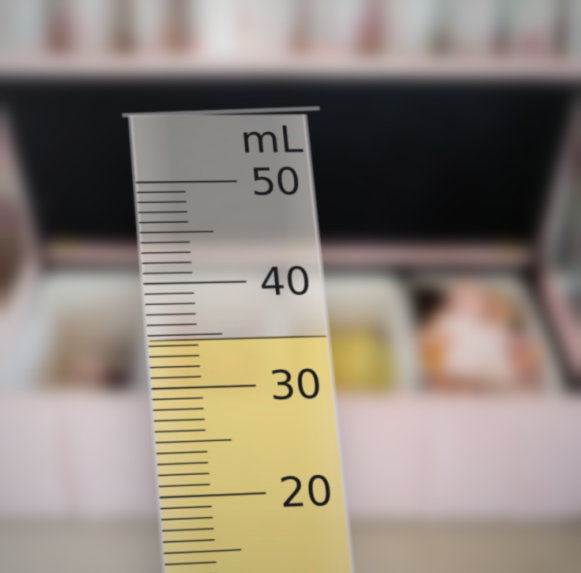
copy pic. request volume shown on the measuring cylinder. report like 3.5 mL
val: 34.5 mL
